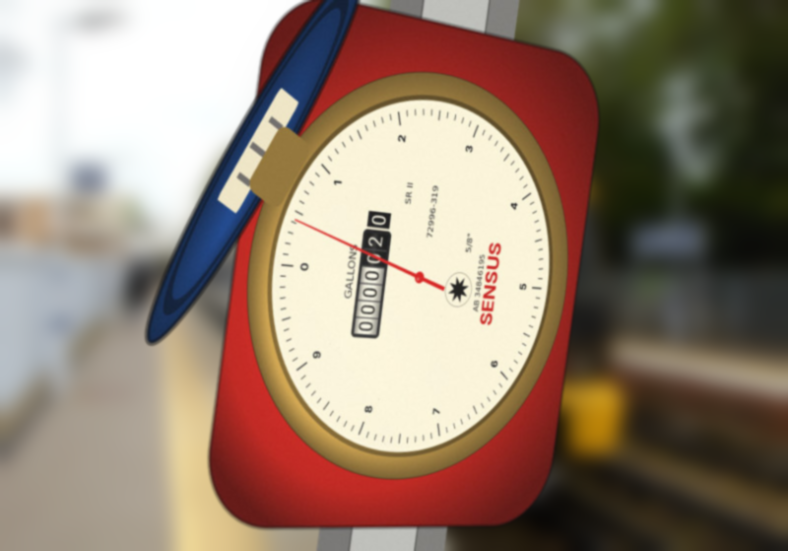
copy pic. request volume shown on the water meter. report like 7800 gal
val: 20.4 gal
